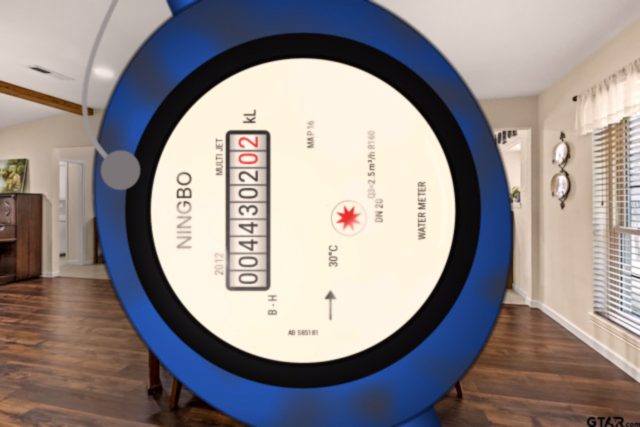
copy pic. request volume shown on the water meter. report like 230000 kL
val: 44302.02 kL
